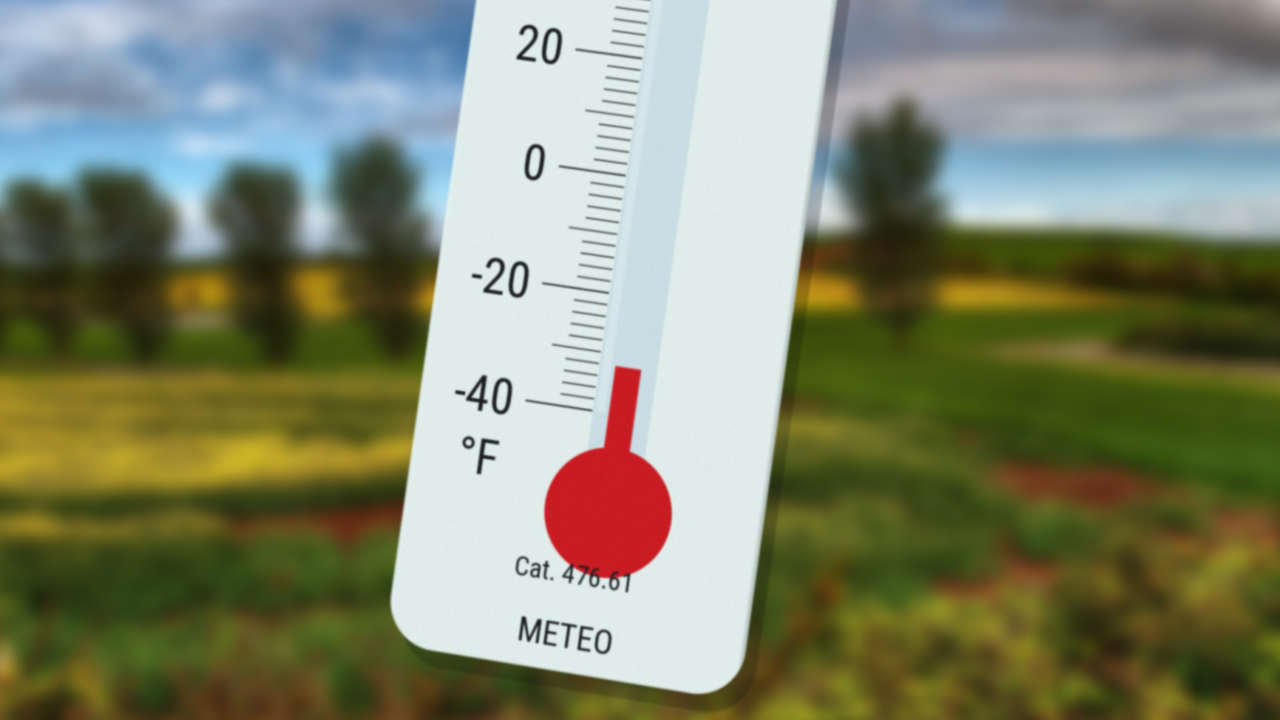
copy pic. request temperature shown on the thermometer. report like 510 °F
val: -32 °F
